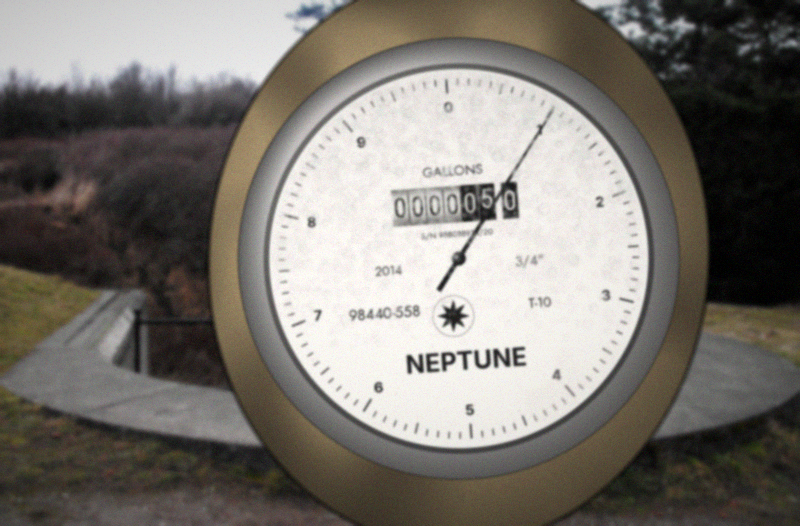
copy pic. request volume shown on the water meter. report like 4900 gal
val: 51.0 gal
